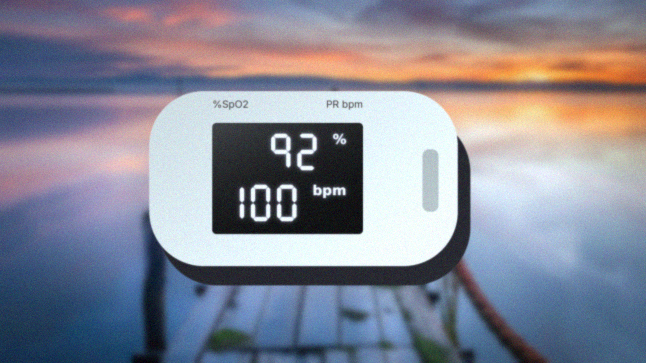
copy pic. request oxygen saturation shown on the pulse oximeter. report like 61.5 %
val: 92 %
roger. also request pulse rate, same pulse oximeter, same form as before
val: 100 bpm
